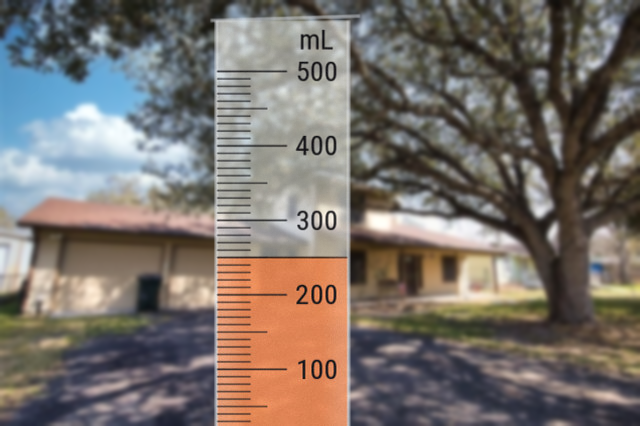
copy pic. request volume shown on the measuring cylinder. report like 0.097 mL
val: 250 mL
